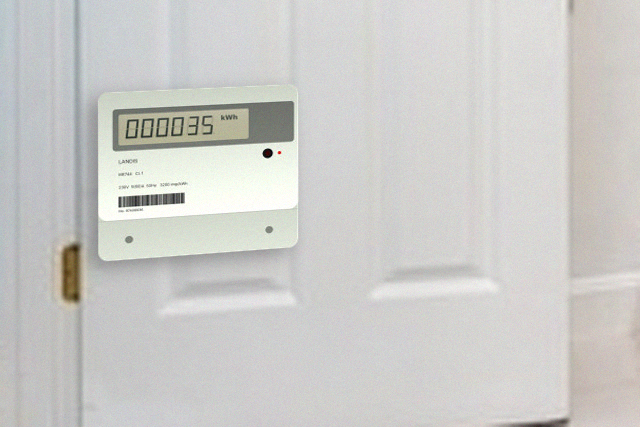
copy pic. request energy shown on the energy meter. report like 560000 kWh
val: 35 kWh
